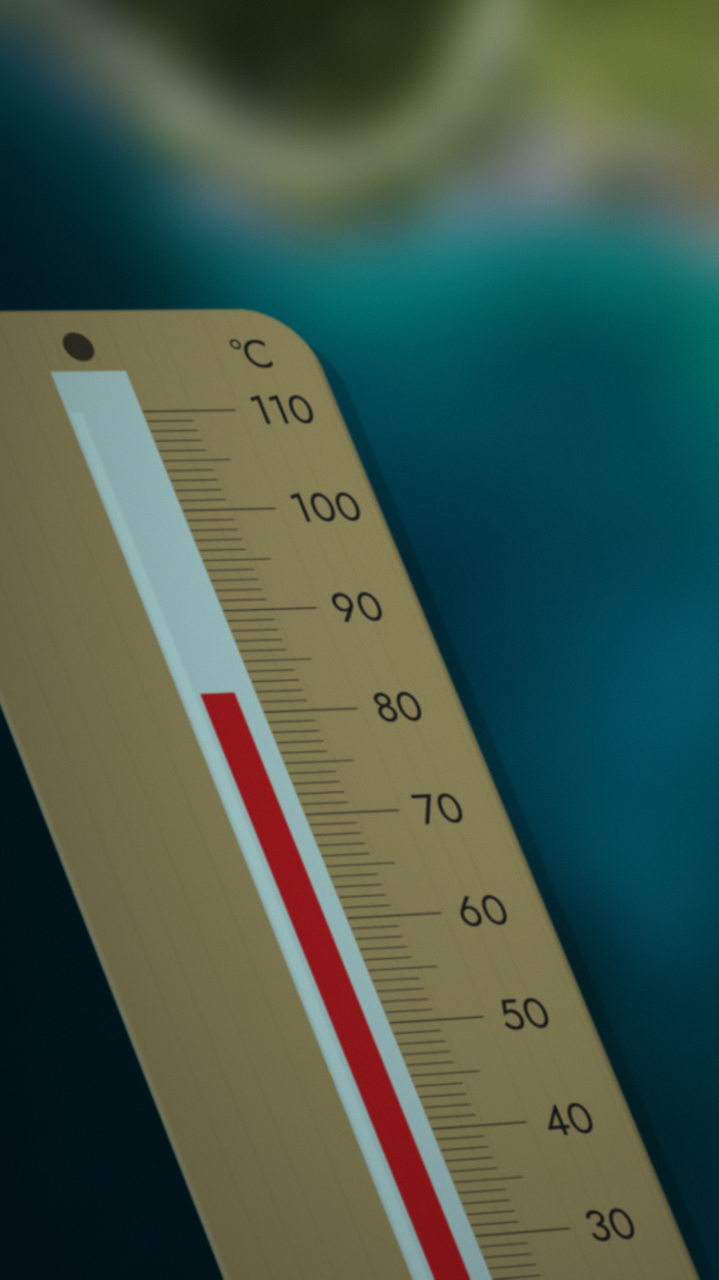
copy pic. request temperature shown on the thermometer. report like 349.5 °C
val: 82 °C
